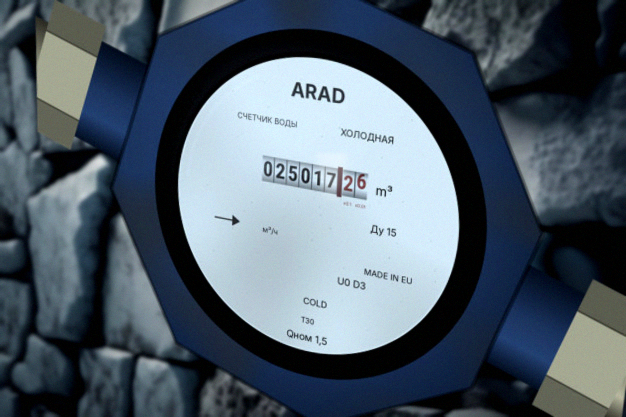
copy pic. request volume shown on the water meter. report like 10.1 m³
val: 25017.26 m³
